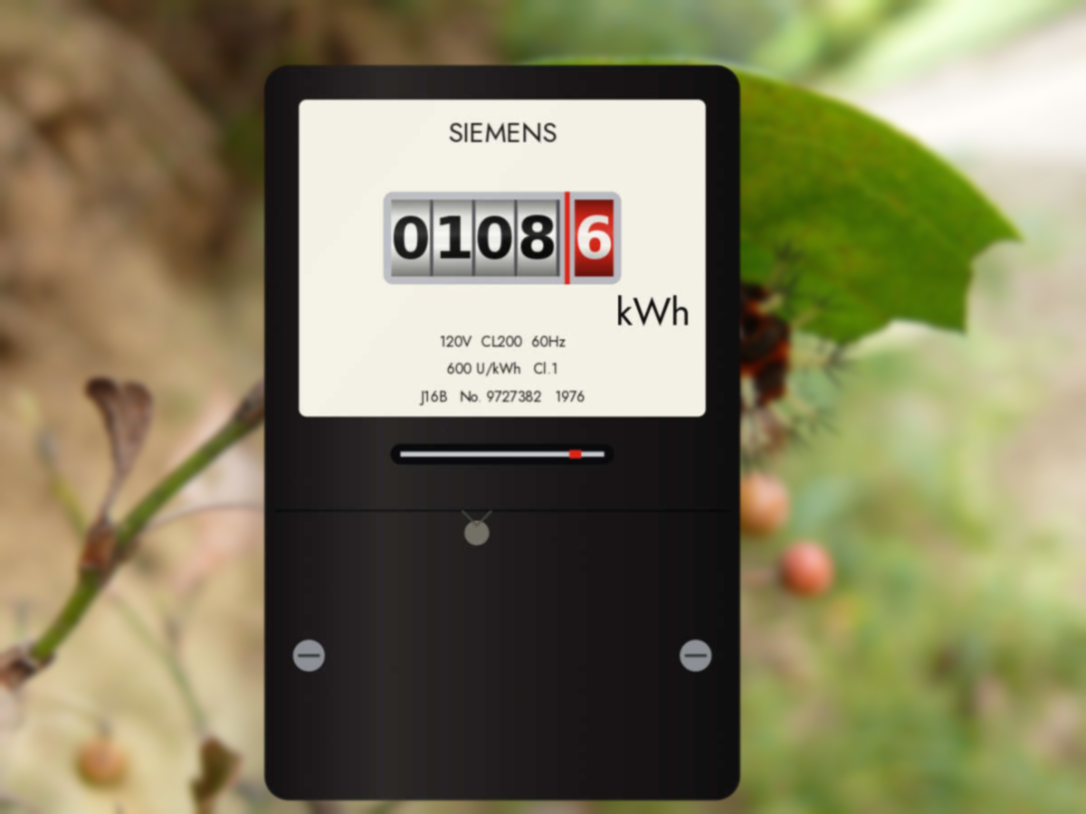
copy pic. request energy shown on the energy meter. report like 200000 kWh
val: 108.6 kWh
